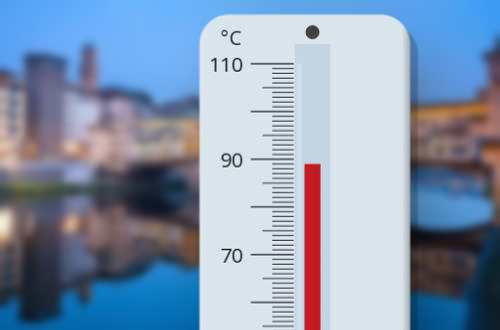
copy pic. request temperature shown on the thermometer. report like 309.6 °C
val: 89 °C
